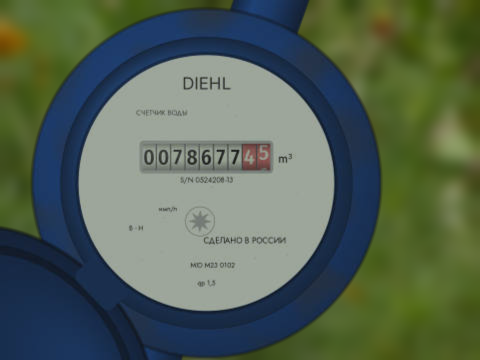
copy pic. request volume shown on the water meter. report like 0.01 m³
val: 78677.45 m³
